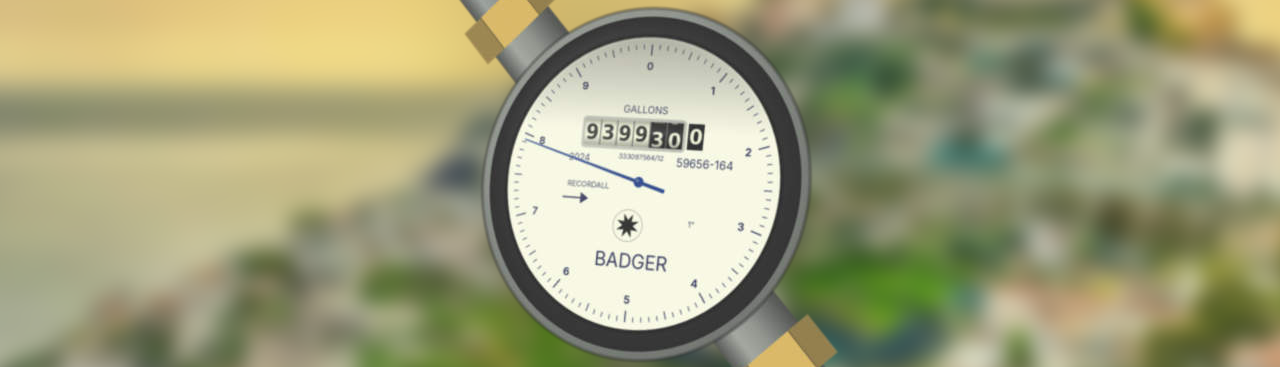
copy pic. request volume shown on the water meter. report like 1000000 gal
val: 9399297.9 gal
